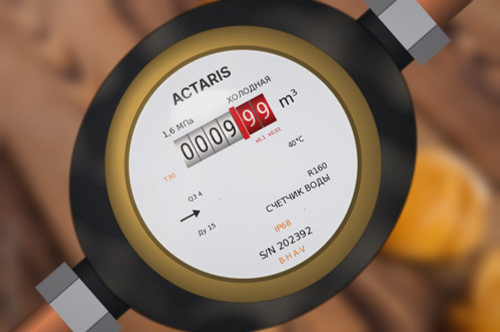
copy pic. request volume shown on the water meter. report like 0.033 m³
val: 9.99 m³
